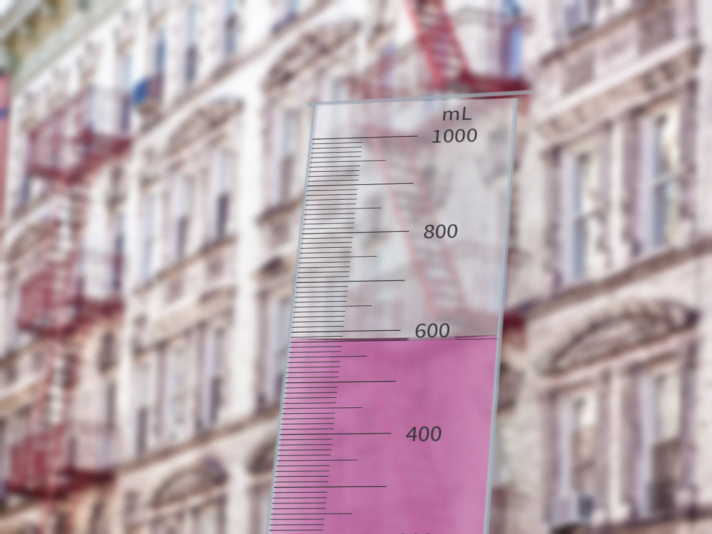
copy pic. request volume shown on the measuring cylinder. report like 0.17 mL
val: 580 mL
